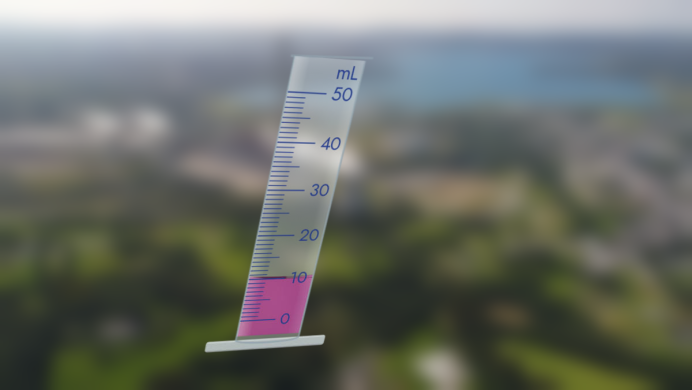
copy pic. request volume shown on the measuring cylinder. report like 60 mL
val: 10 mL
